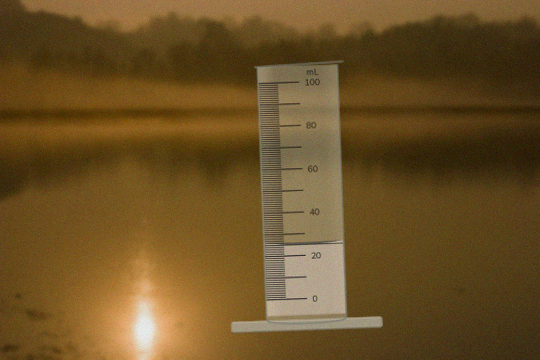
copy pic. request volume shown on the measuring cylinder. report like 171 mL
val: 25 mL
